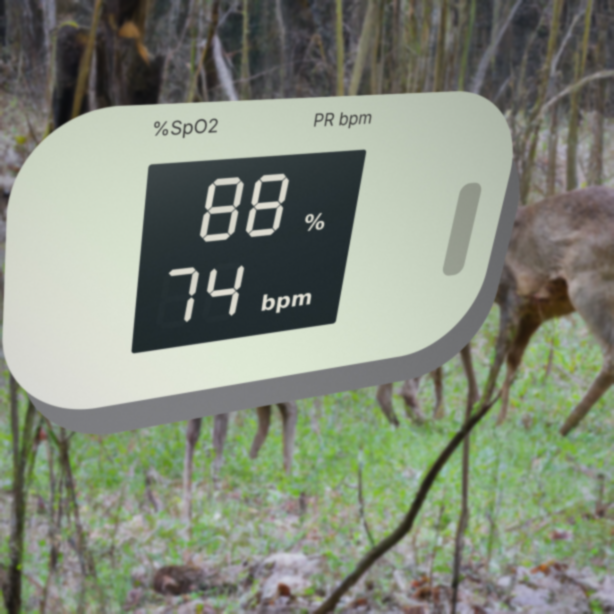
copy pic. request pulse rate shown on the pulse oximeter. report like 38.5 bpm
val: 74 bpm
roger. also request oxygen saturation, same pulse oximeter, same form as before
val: 88 %
